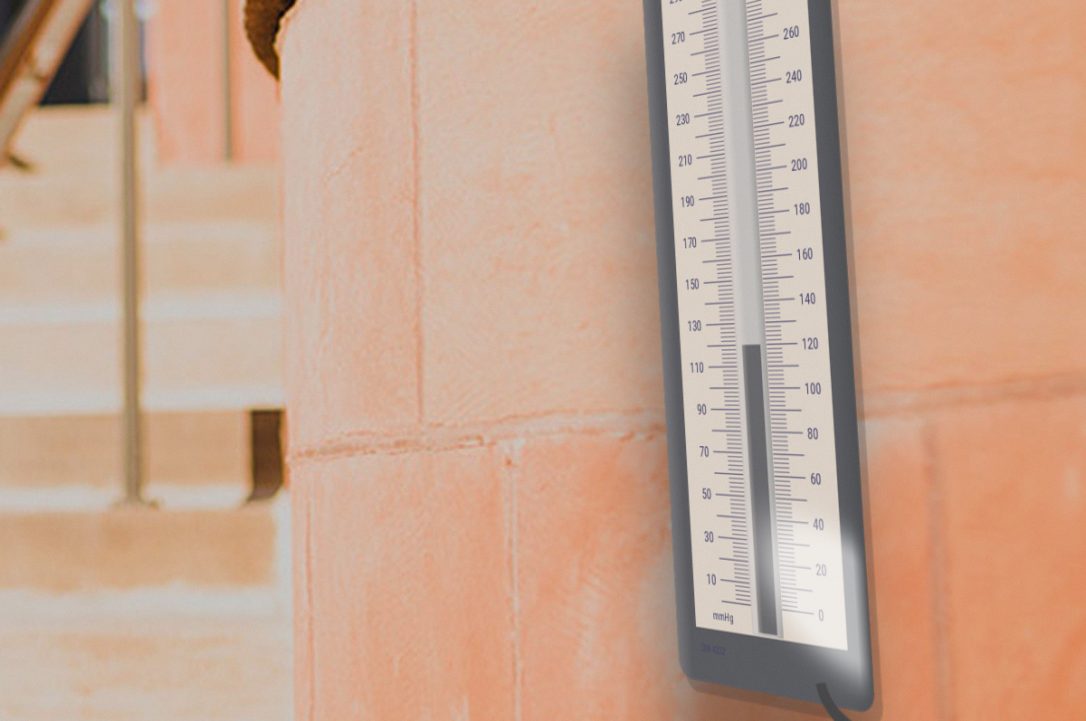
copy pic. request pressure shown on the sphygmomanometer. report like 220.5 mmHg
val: 120 mmHg
